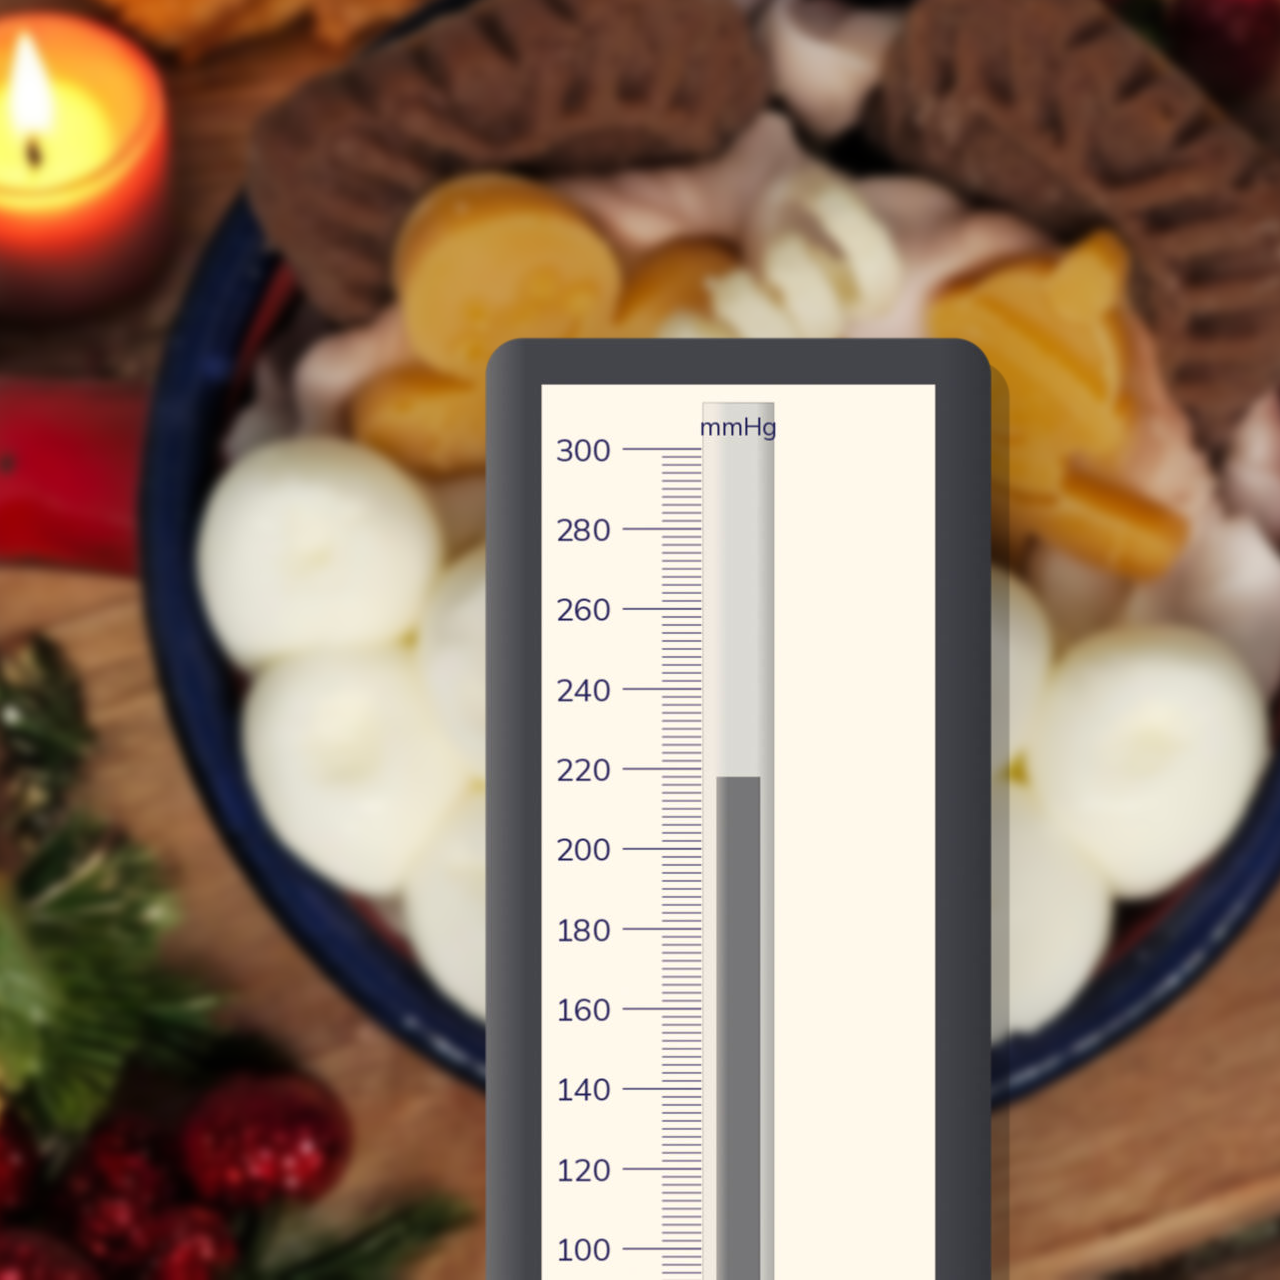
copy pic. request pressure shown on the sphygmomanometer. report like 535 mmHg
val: 218 mmHg
